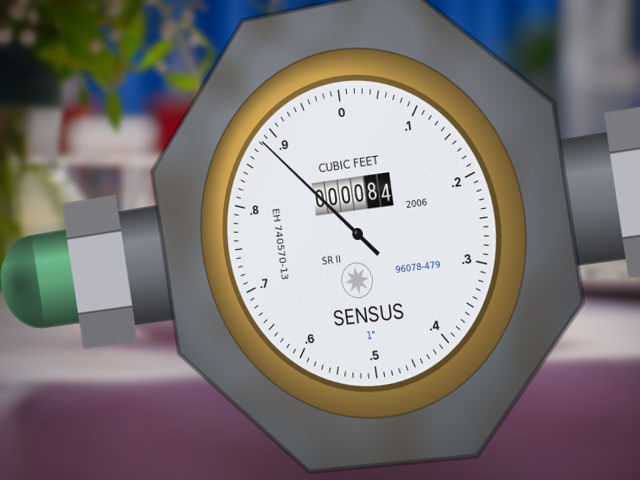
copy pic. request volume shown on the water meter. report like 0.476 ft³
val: 83.88 ft³
